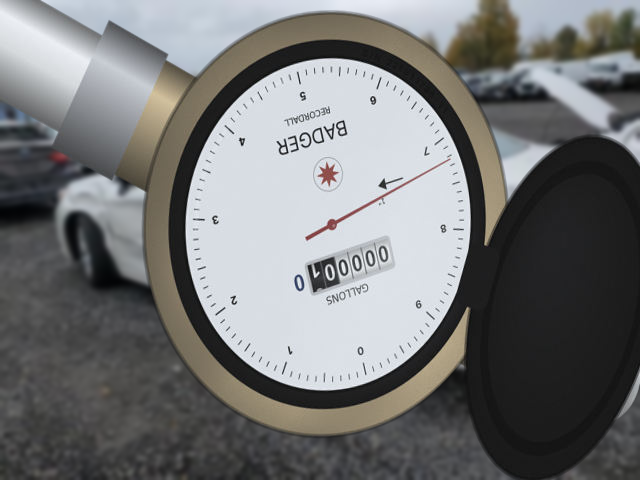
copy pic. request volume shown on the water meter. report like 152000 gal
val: 7.2 gal
